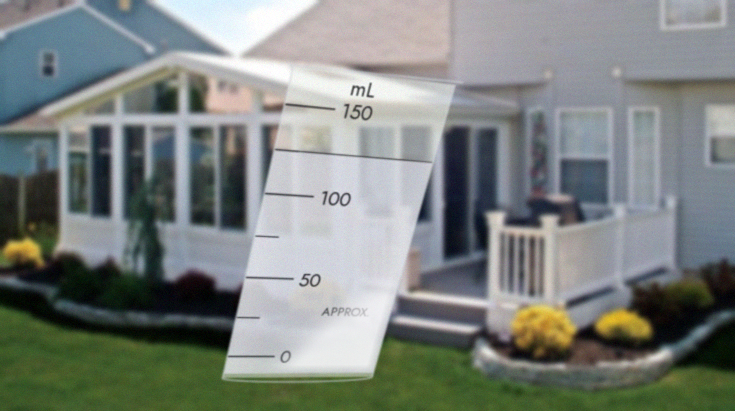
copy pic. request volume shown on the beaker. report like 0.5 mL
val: 125 mL
